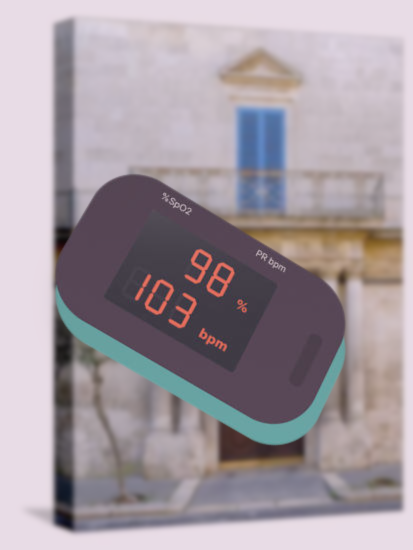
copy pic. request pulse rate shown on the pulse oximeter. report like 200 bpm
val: 103 bpm
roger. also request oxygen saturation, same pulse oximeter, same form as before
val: 98 %
